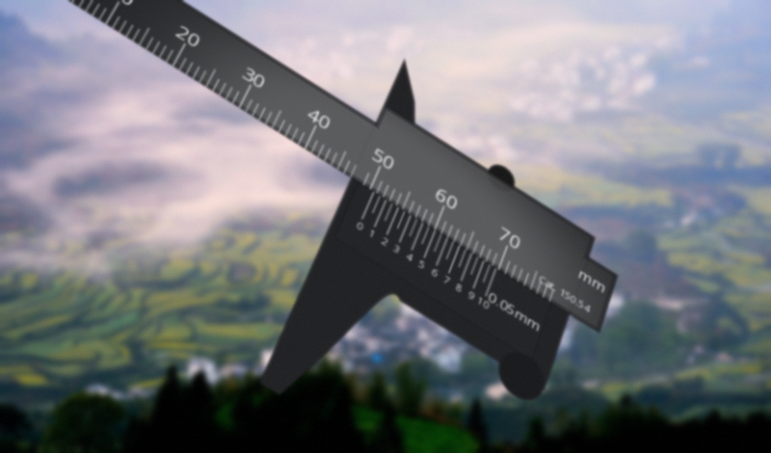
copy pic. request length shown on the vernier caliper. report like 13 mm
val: 50.6 mm
